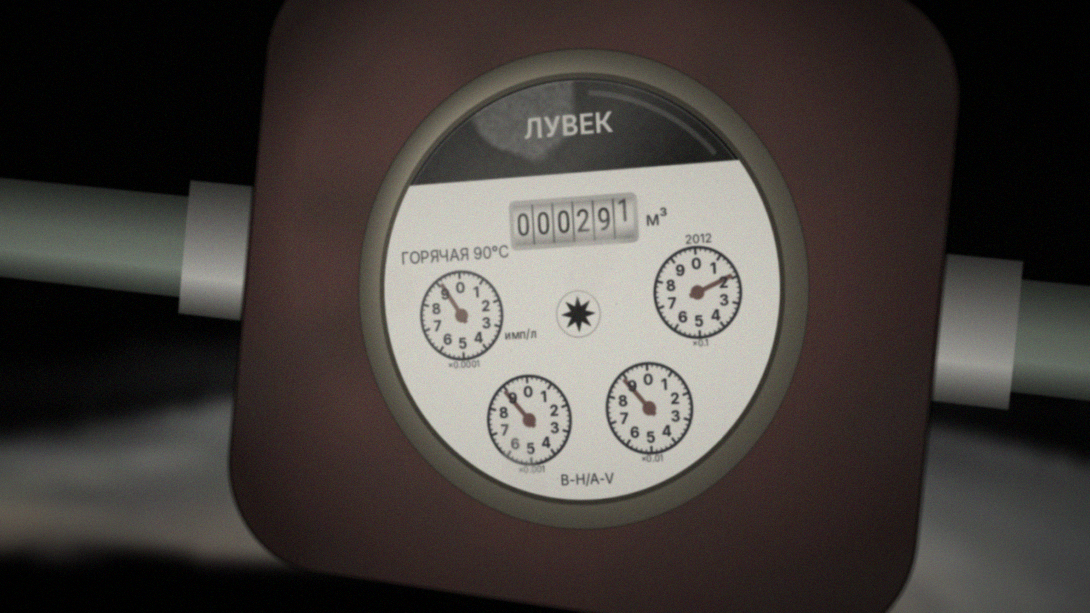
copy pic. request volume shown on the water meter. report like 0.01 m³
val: 291.1889 m³
